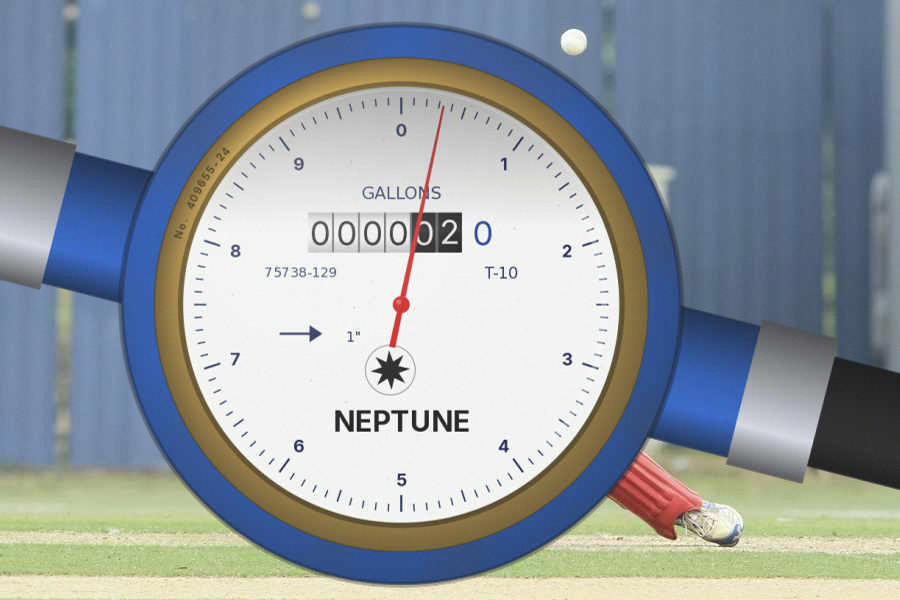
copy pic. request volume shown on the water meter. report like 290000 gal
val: 20.3 gal
